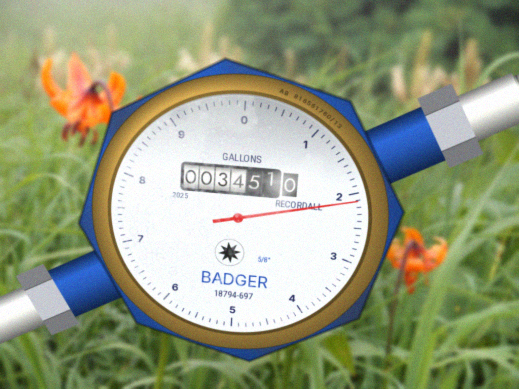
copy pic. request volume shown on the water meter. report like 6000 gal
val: 34512.1 gal
